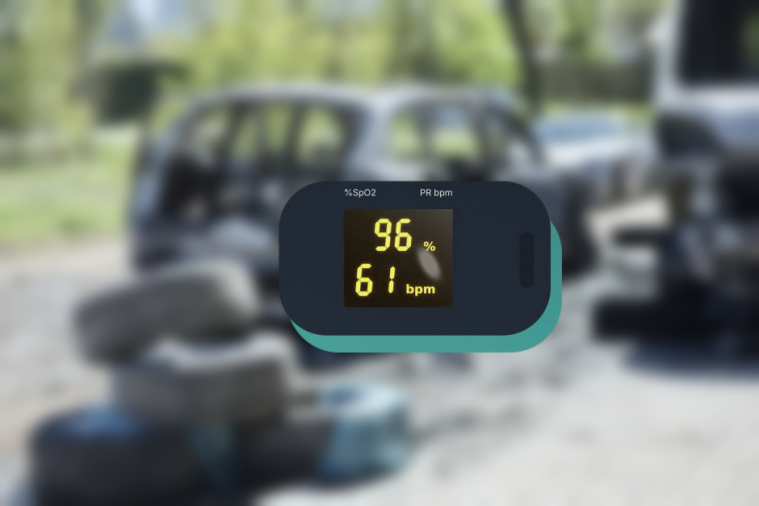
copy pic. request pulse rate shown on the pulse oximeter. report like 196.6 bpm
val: 61 bpm
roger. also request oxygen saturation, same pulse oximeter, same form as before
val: 96 %
